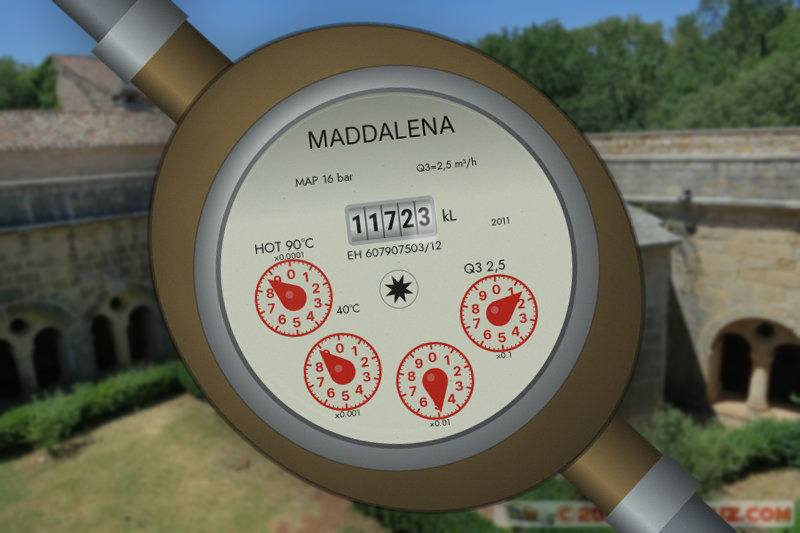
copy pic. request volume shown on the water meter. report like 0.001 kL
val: 11723.1488 kL
